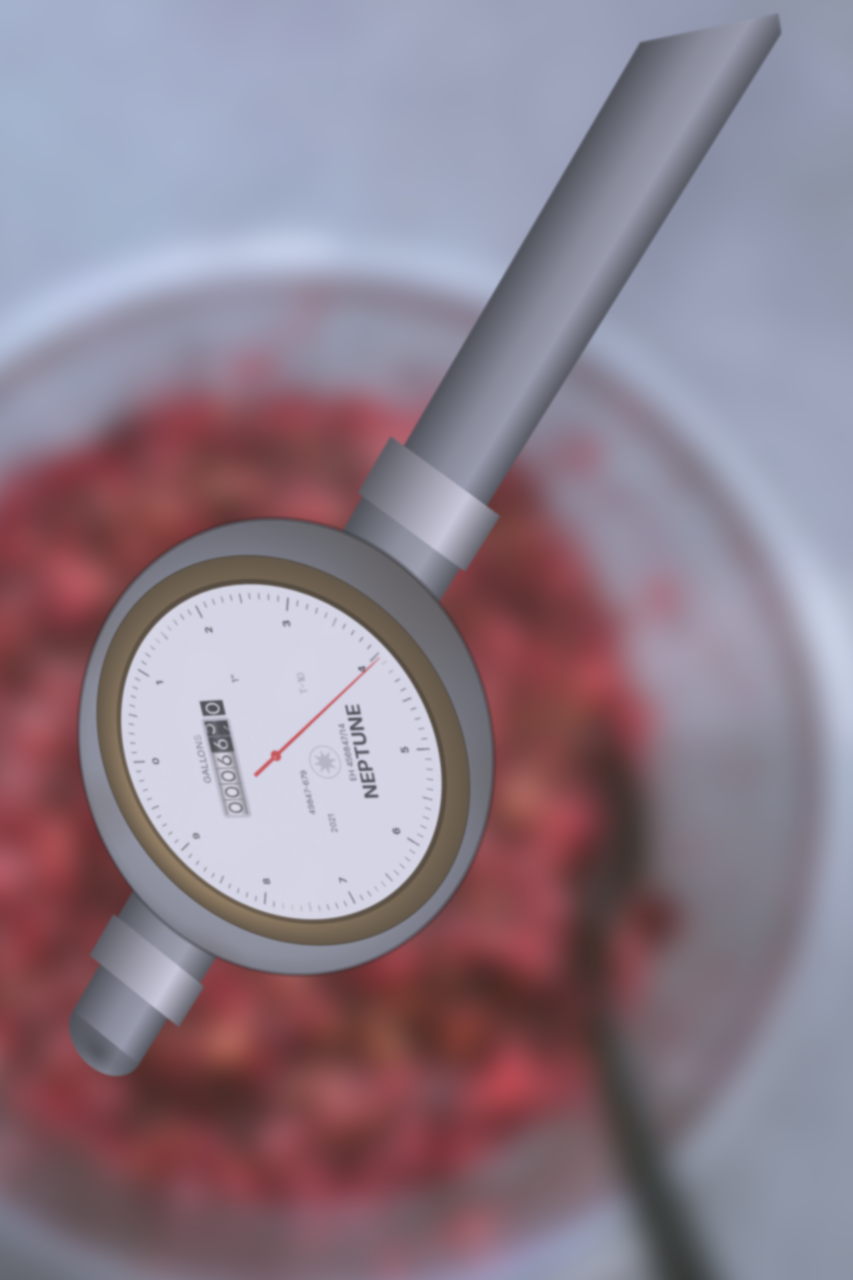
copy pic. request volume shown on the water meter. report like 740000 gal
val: 6654.0 gal
